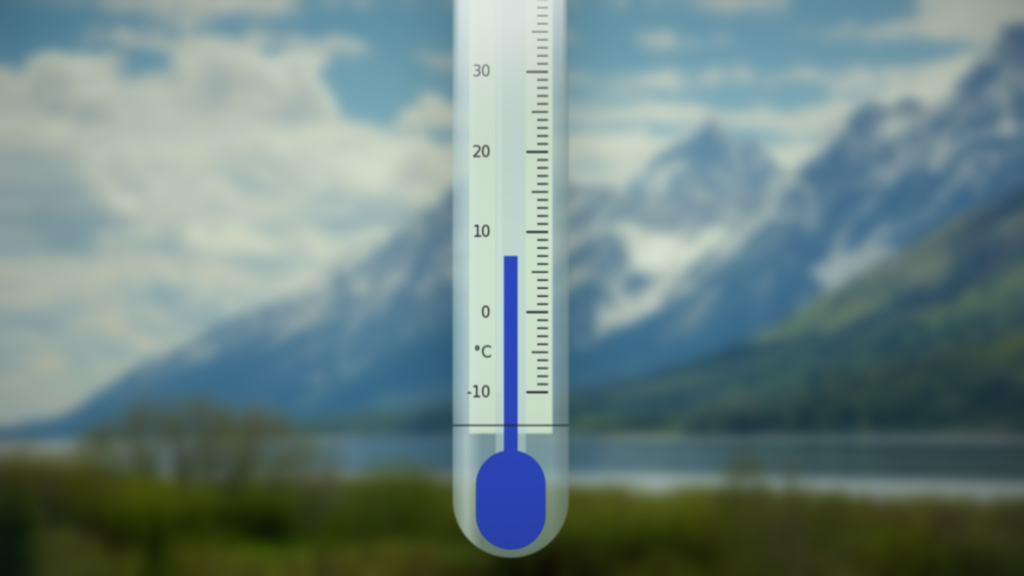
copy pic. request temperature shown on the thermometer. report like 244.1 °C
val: 7 °C
